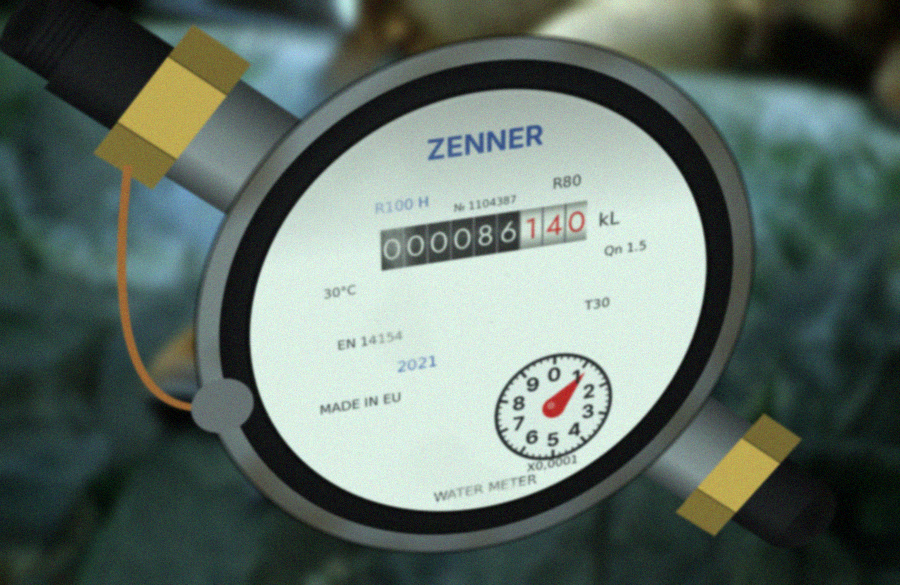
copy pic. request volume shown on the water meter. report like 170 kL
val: 86.1401 kL
